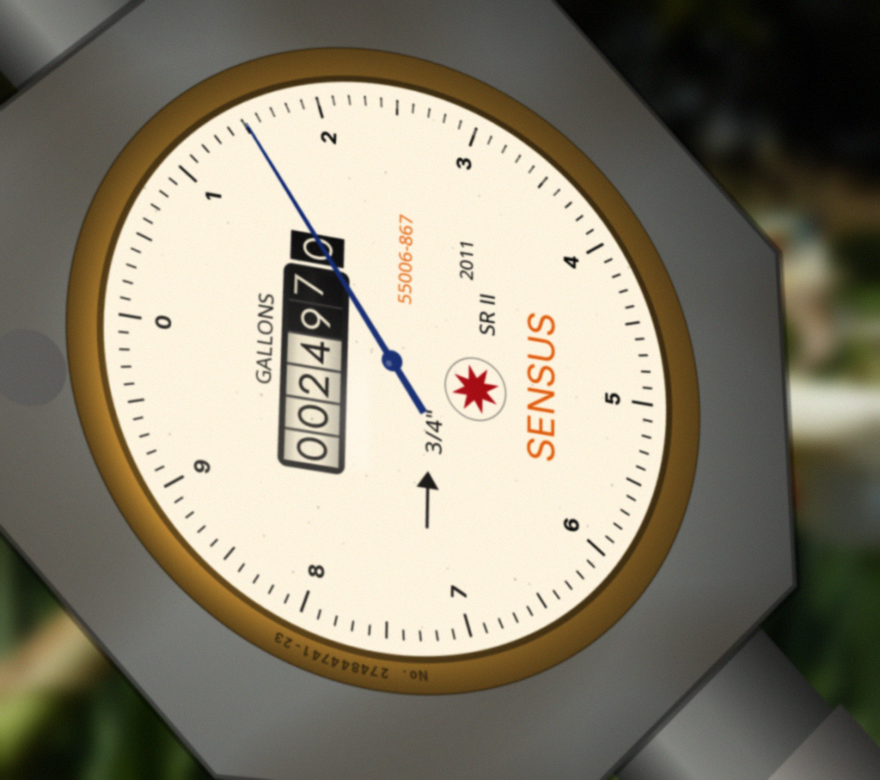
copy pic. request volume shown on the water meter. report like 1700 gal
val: 24971.5 gal
